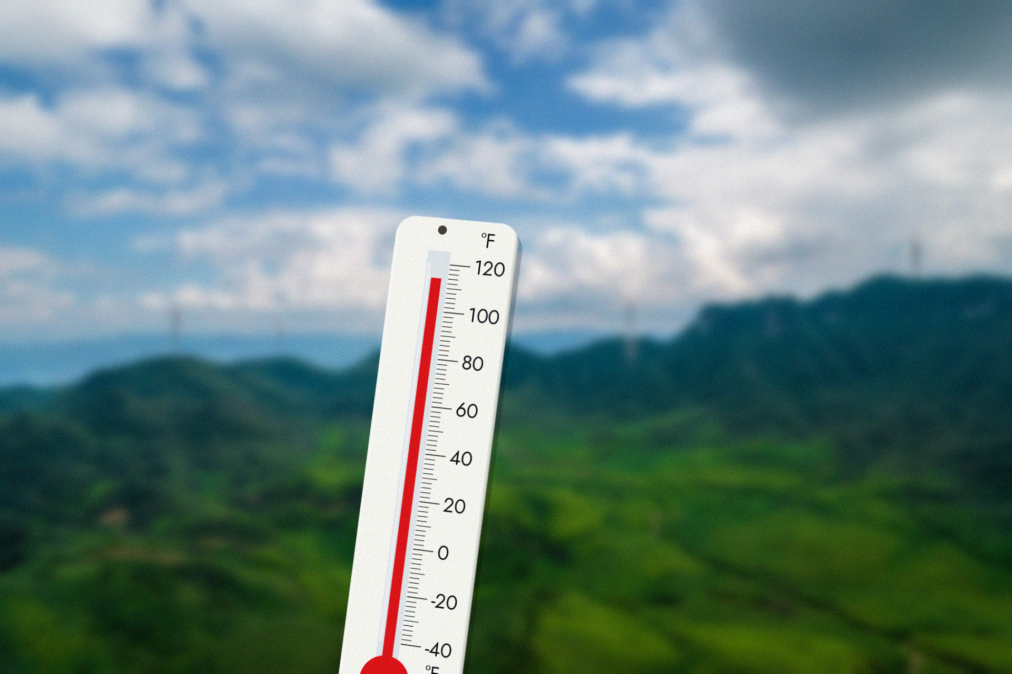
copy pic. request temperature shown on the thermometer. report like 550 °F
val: 114 °F
